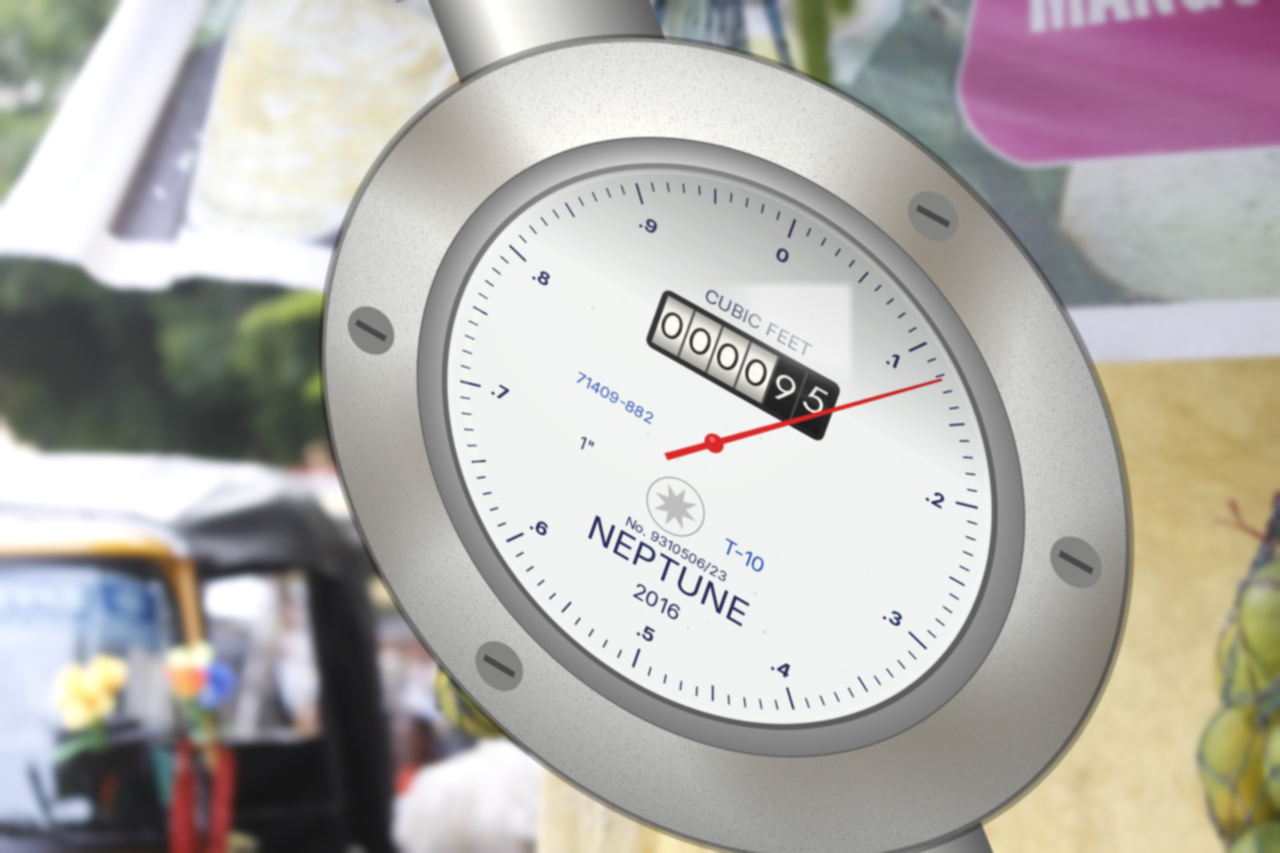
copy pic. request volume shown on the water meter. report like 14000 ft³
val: 95.12 ft³
